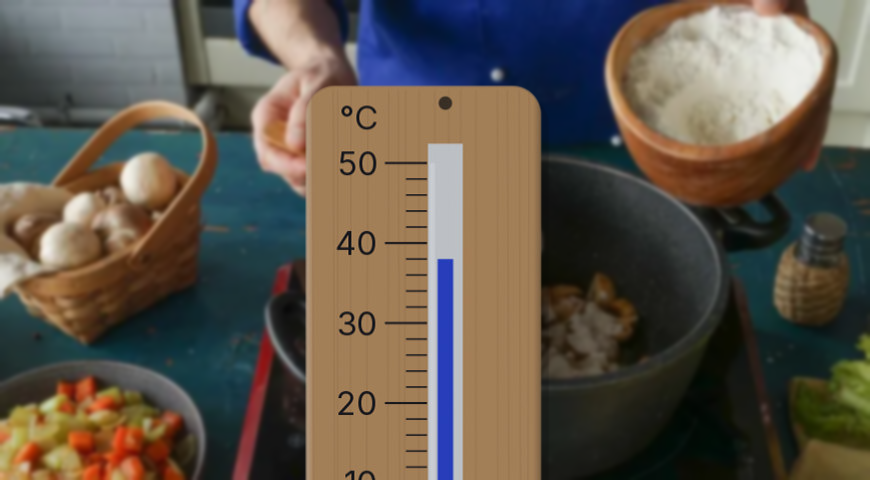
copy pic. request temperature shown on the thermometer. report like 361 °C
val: 38 °C
